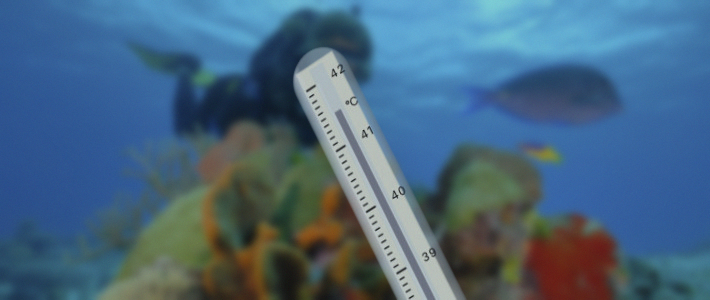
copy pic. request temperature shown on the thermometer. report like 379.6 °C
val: 41.5 °C
